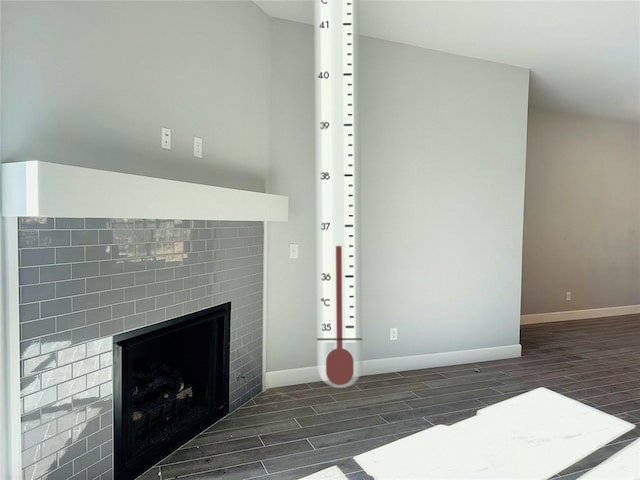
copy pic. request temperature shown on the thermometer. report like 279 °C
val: 36.6 °C
